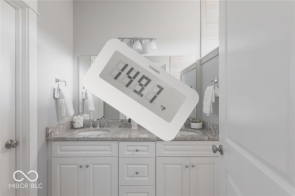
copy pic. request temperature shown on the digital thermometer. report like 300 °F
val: 149.7 °F
